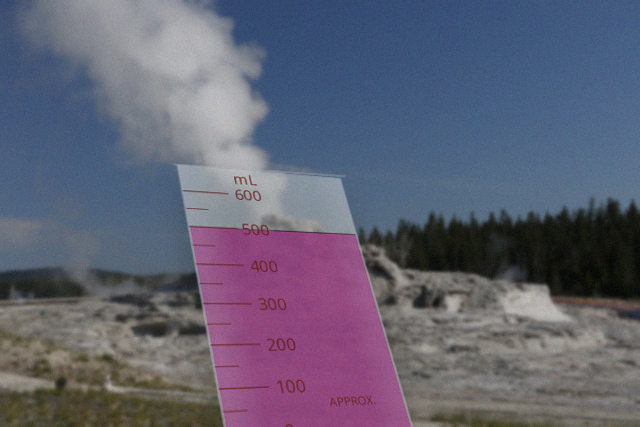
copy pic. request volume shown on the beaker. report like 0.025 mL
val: 500 mL
